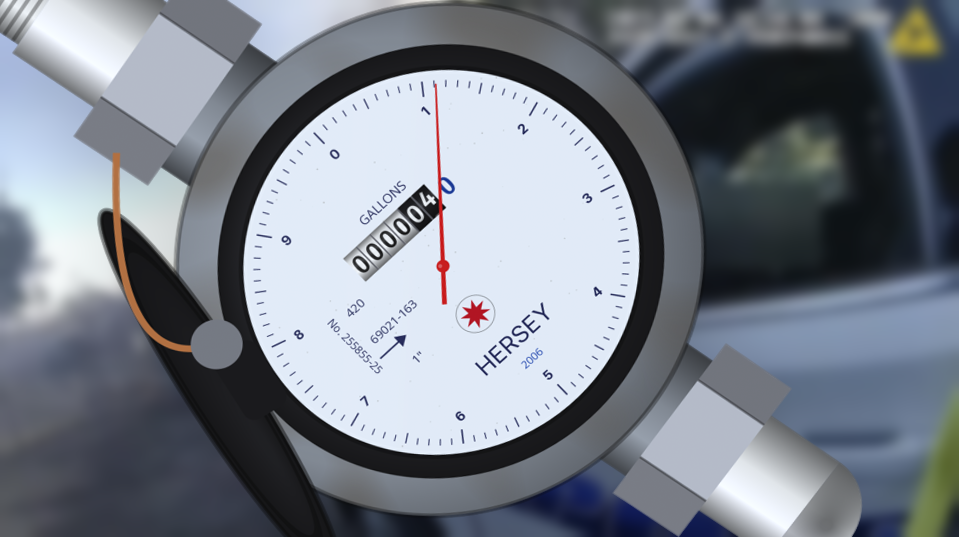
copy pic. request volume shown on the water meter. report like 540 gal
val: 41.1 gal
